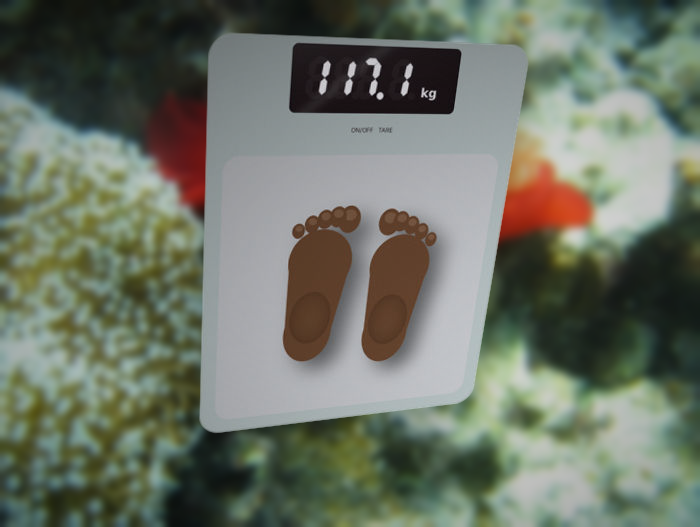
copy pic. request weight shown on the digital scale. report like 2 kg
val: 117.1 kg
